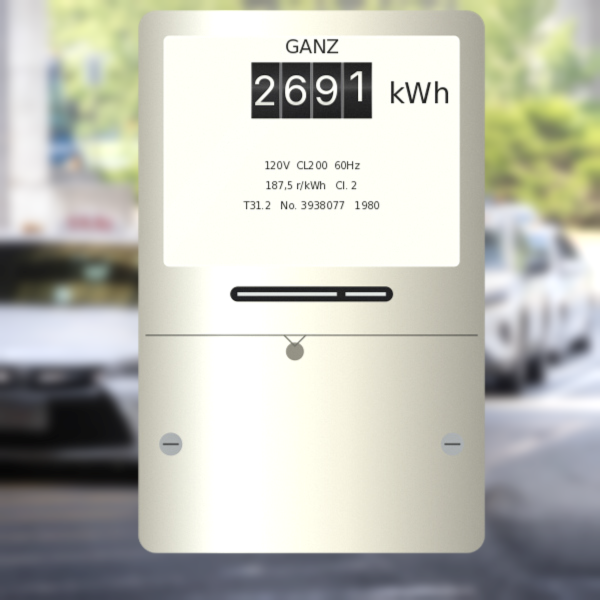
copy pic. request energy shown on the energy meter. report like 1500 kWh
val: 2691 kWh
